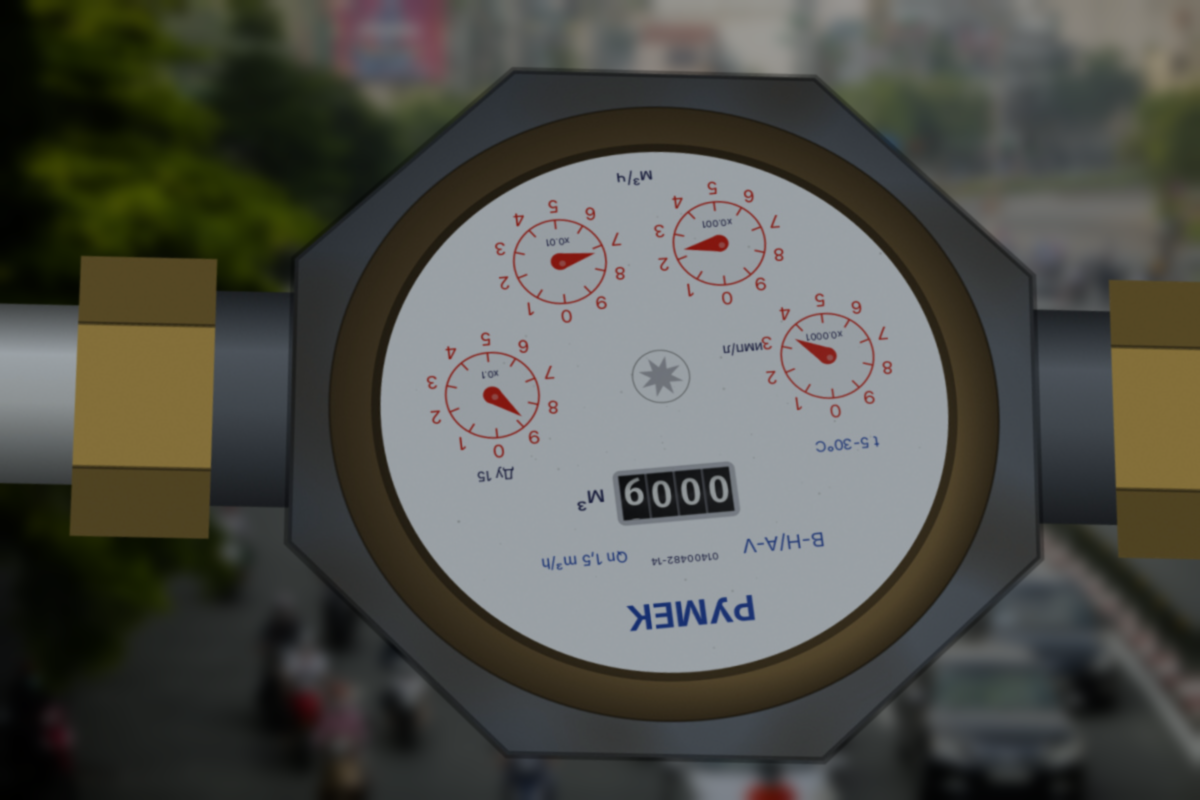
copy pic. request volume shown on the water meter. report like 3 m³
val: 8.8723 m³
